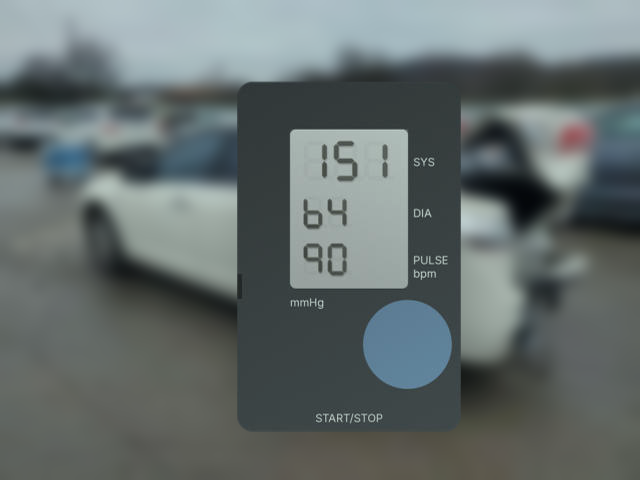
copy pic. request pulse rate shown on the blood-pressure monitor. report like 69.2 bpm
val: 90 bpm
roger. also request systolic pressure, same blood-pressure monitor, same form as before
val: 151 mmHg
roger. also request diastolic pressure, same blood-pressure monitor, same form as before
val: 64 mmHg
